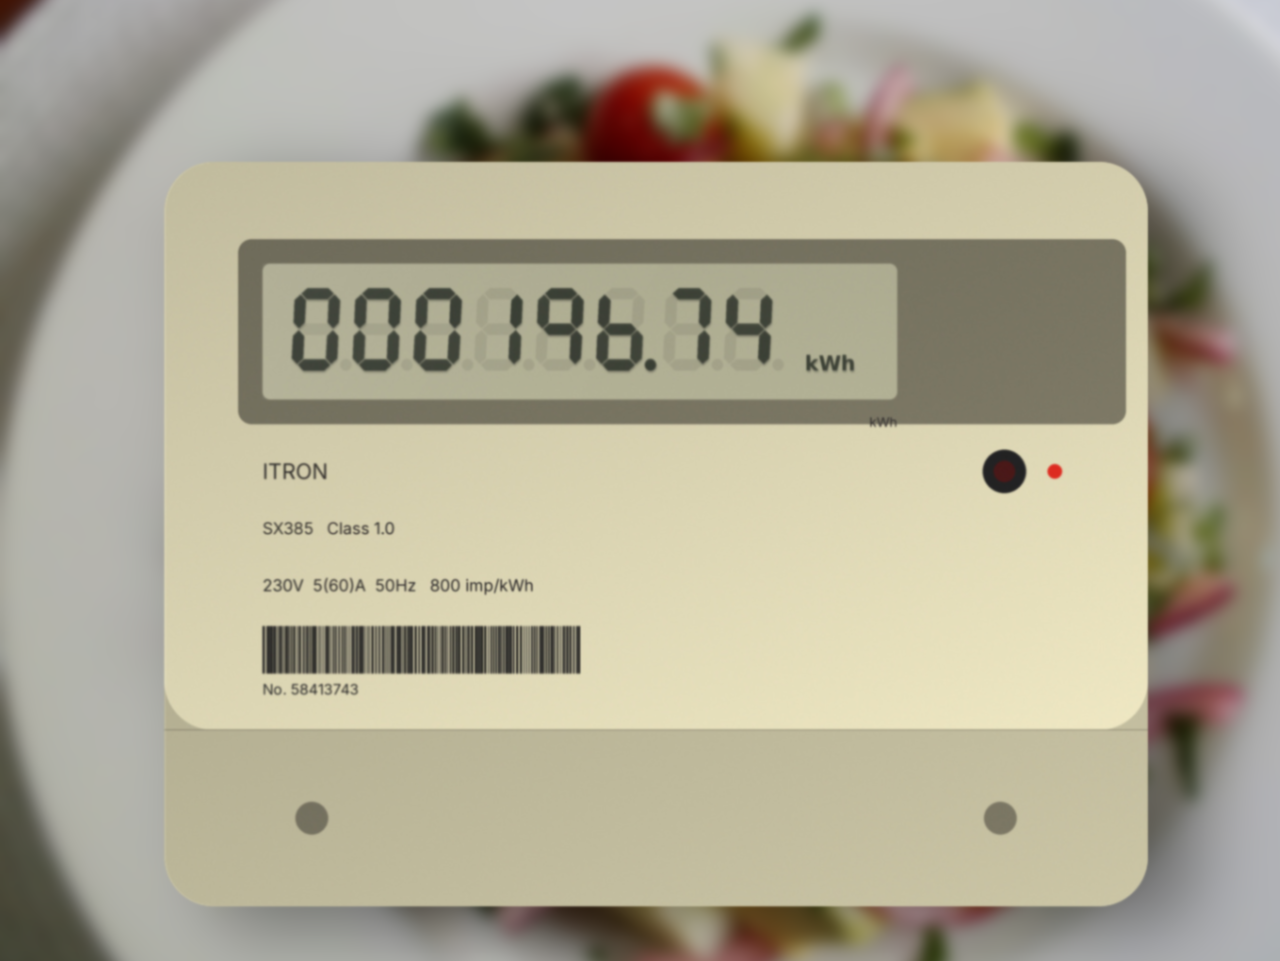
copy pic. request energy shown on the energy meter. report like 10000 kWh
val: 196.74 kWh
